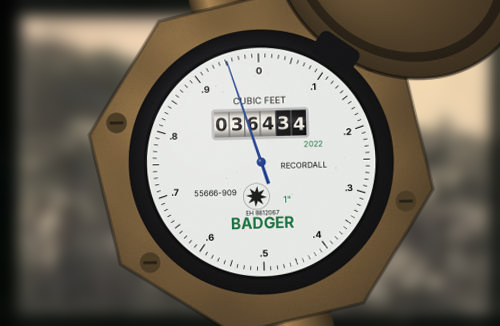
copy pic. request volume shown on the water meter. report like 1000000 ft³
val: 36433.95 ft³
